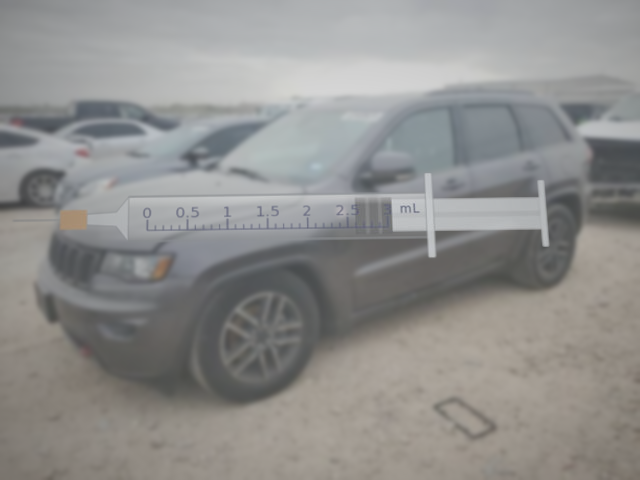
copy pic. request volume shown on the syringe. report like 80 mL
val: 2.6 mL
